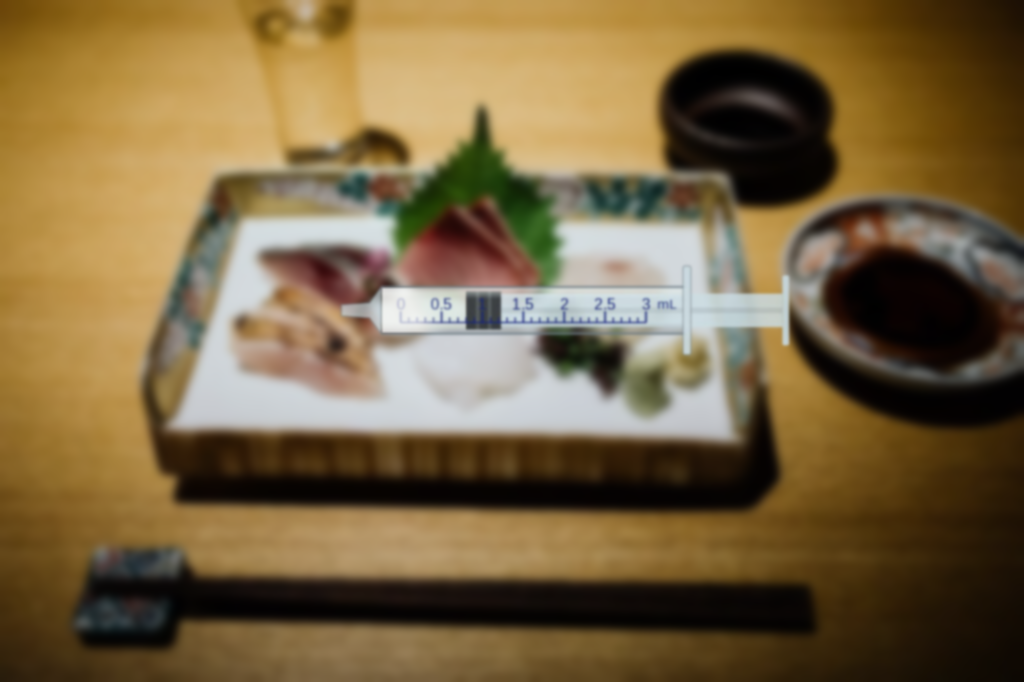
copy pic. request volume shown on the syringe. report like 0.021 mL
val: 0.8 mL
